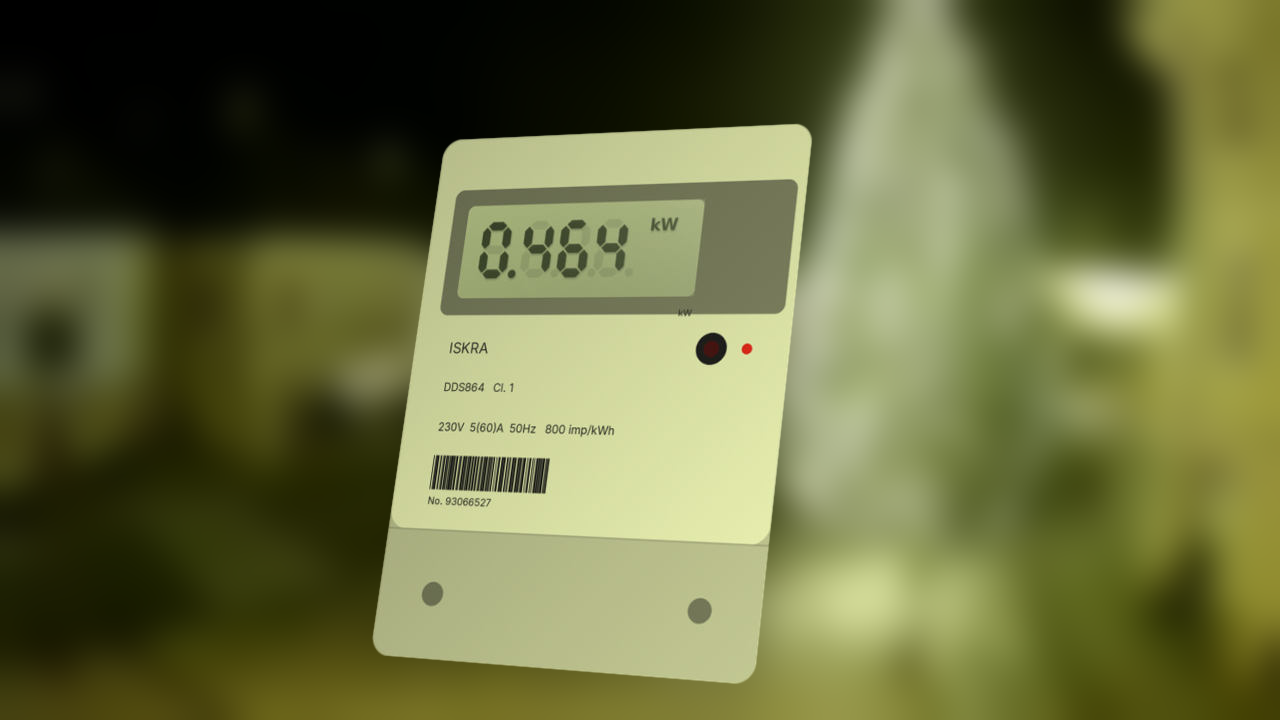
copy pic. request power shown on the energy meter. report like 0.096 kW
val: 0.464 kW
